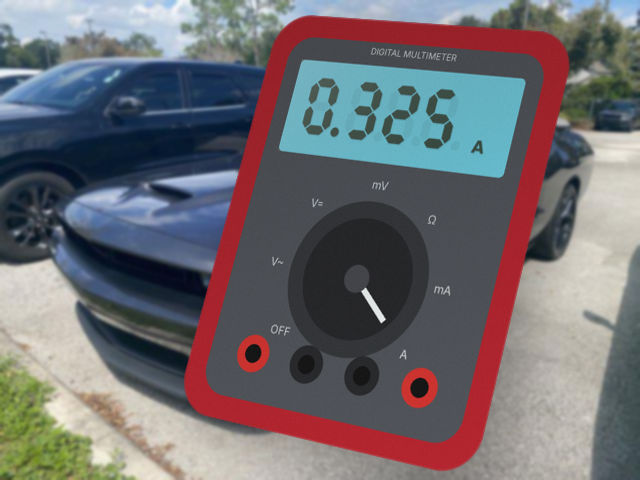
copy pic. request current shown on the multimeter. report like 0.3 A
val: 0.325 A
